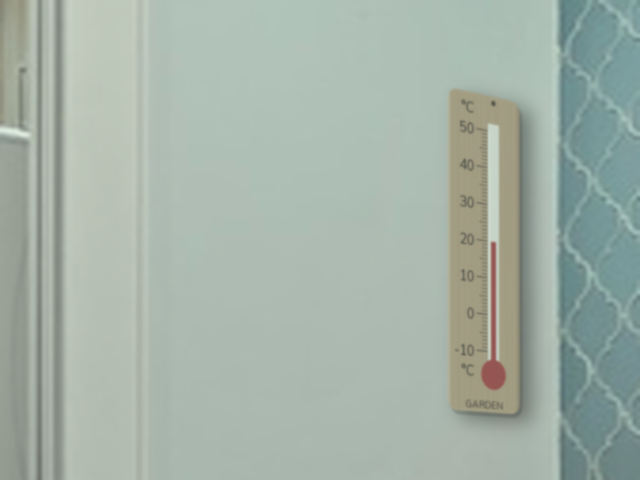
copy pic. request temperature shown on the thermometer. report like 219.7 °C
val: 20 °C
